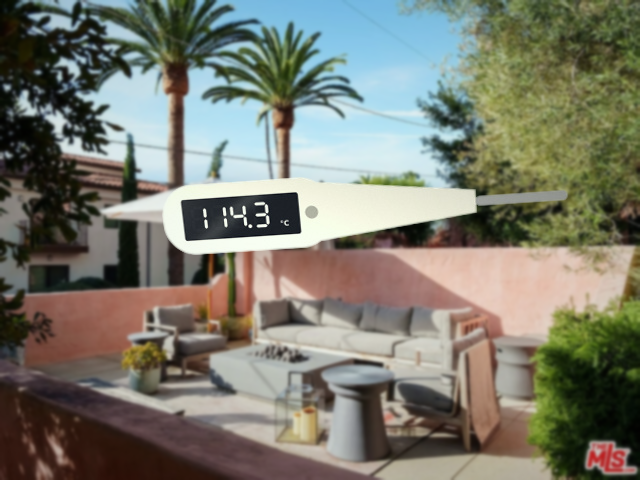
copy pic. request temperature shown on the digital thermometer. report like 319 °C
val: 114.3 °C
